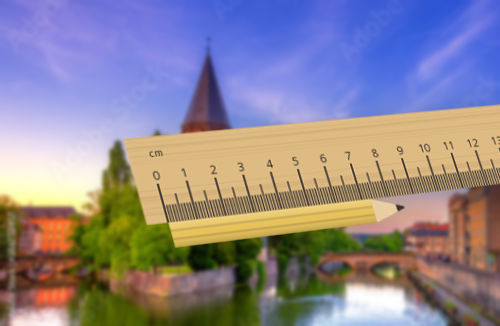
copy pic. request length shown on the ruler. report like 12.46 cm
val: 8.5 cm
